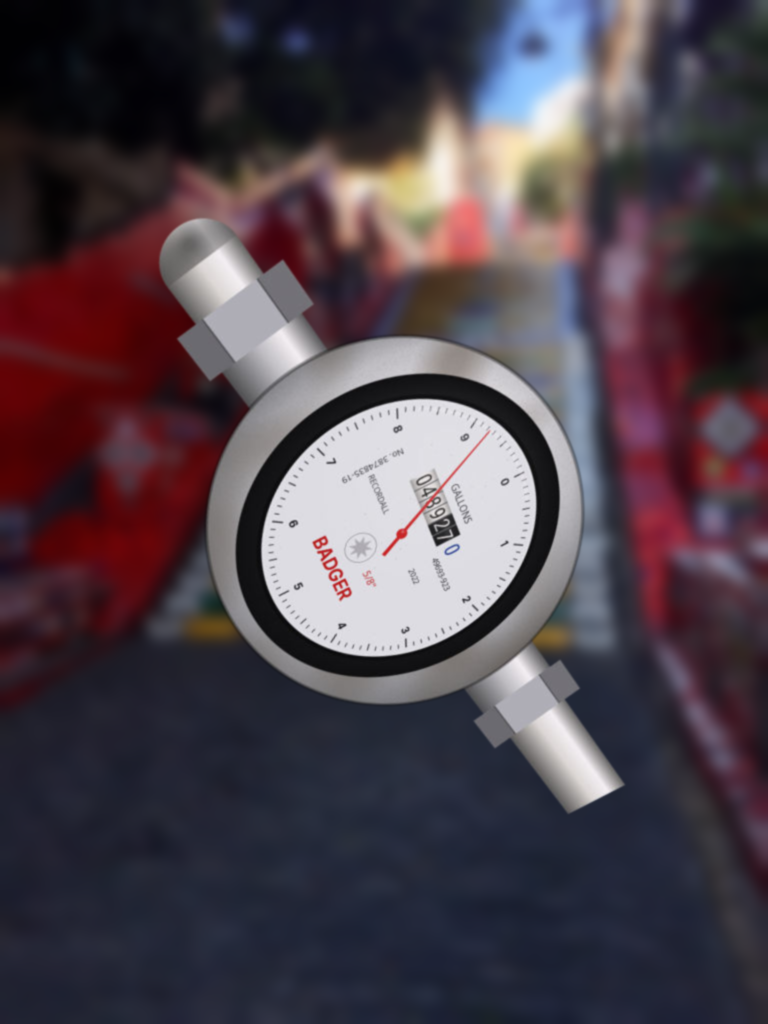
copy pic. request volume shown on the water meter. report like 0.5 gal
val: 489269.2 gal
